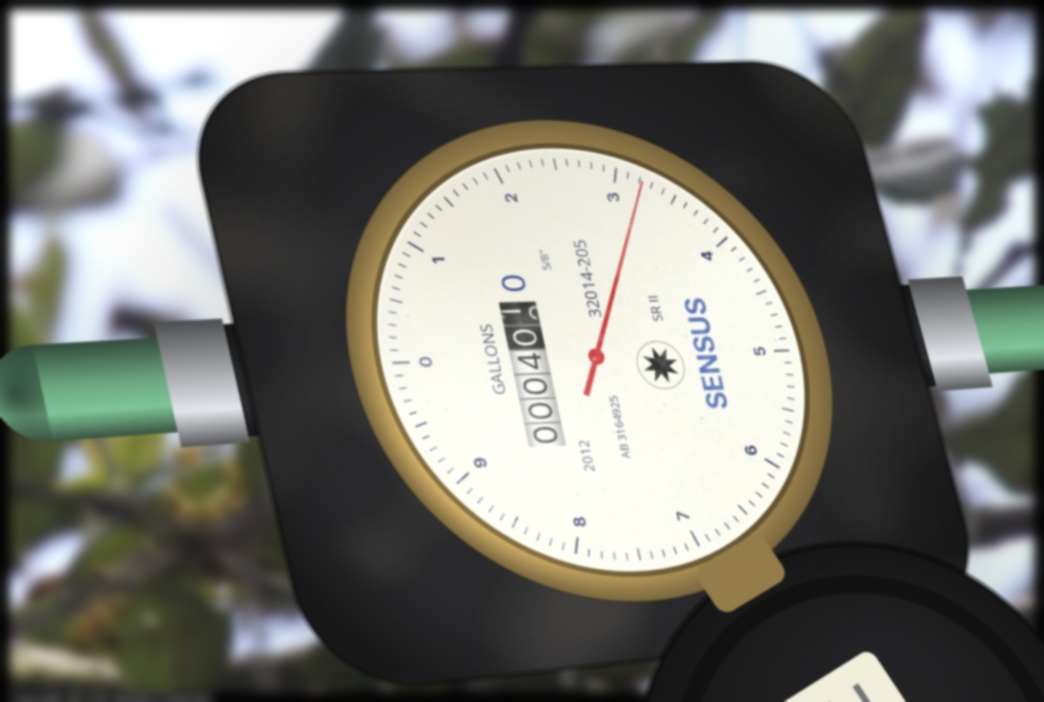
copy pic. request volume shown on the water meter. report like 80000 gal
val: 4013.2 gal
